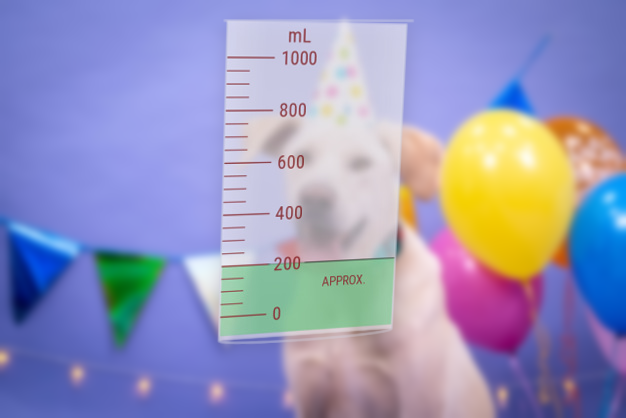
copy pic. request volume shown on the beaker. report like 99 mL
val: 200 mL
